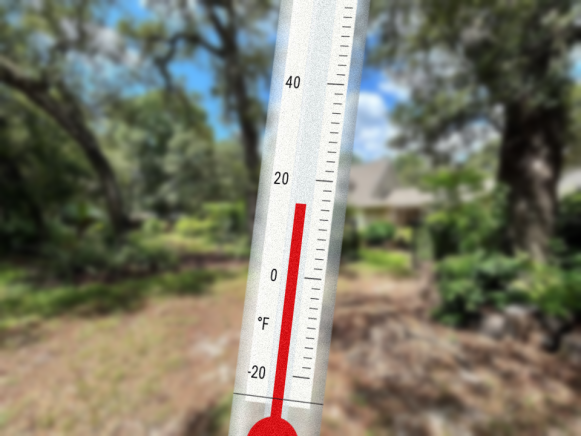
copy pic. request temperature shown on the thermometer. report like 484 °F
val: 15 °F
